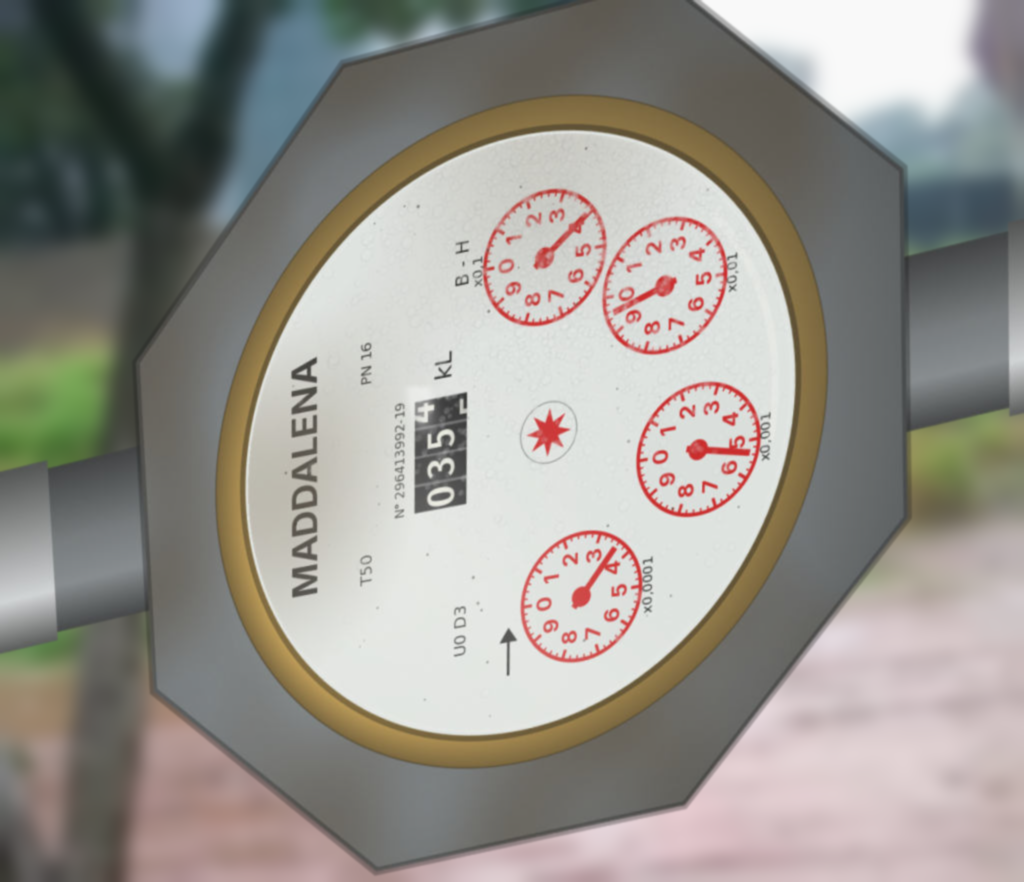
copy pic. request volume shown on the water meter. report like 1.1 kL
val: 354.3953 kL
